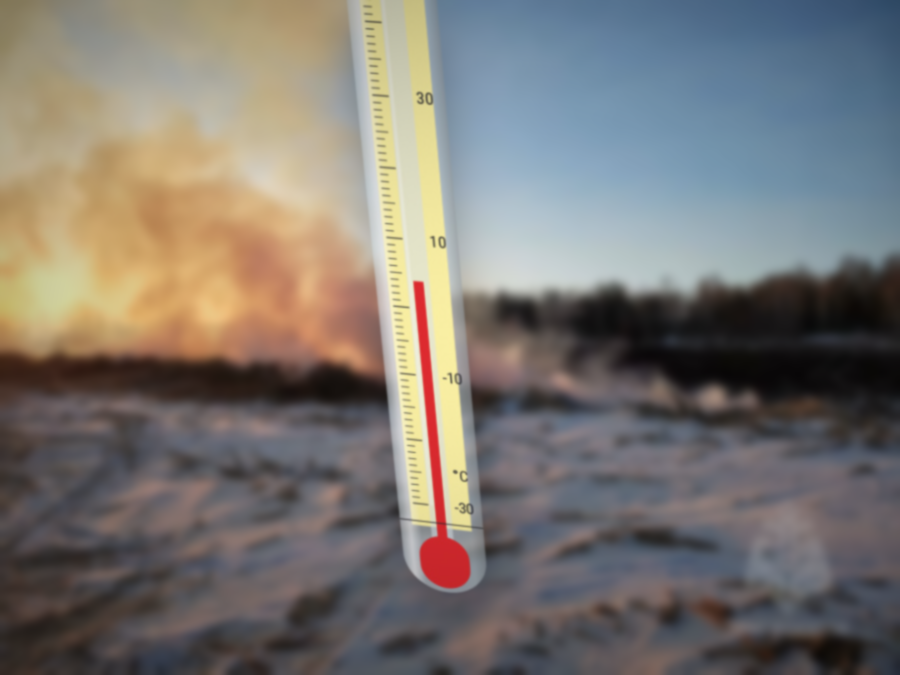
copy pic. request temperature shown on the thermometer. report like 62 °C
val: 4 °C
